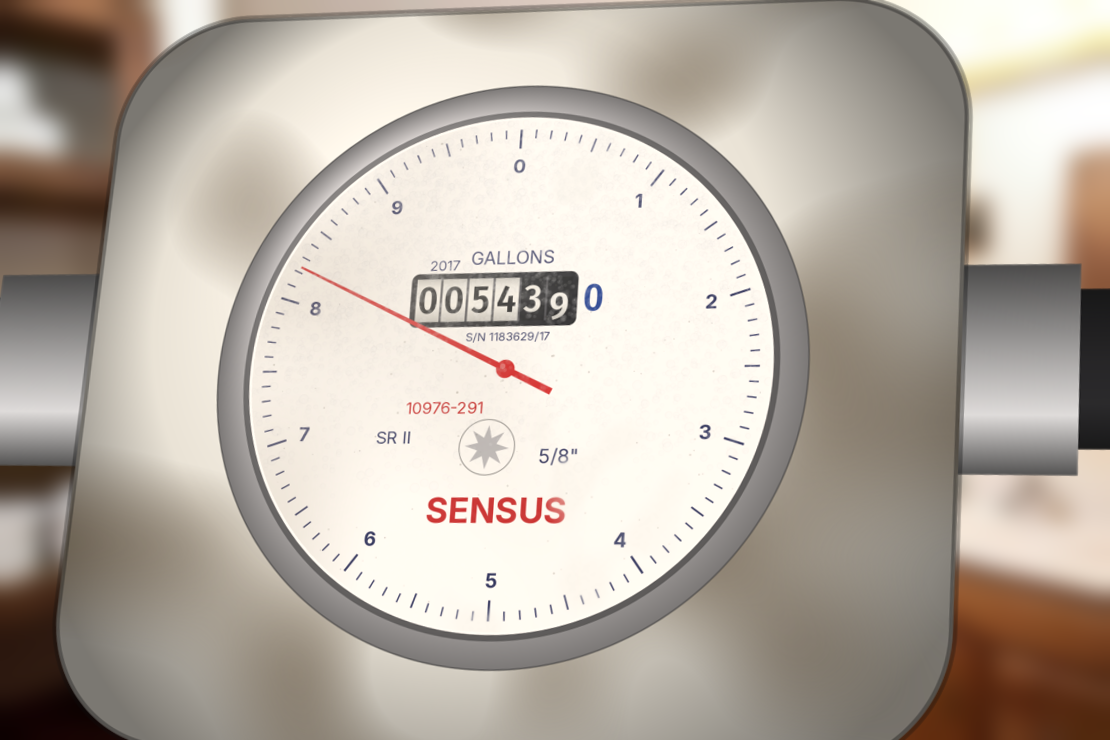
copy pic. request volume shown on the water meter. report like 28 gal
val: 54388.2 gal
